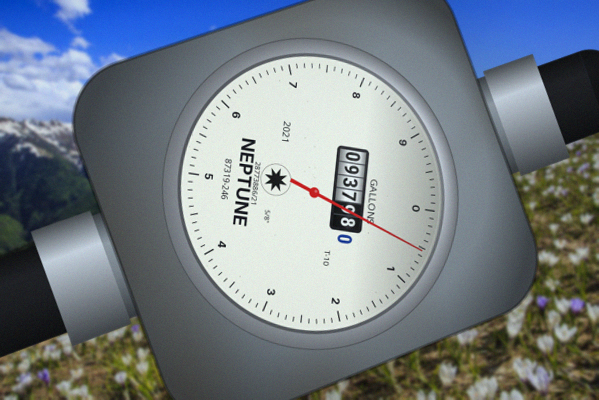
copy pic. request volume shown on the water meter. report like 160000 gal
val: 937980.5 gal
